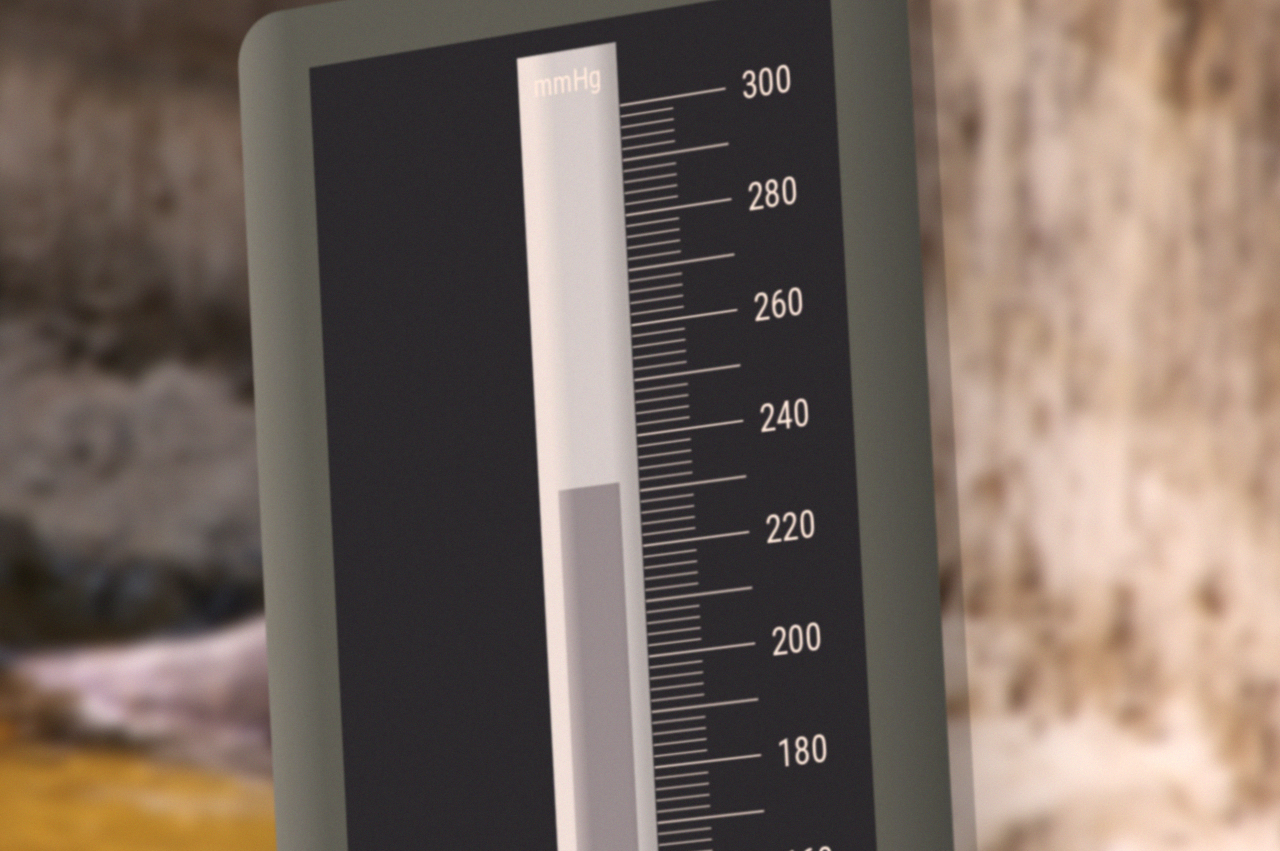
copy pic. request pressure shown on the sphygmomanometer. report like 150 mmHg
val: 232 mmHg
